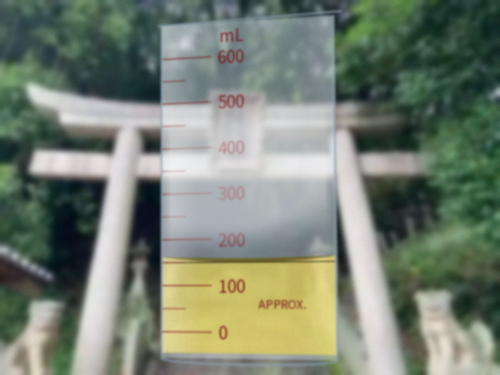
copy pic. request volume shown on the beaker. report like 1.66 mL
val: 150 mL
